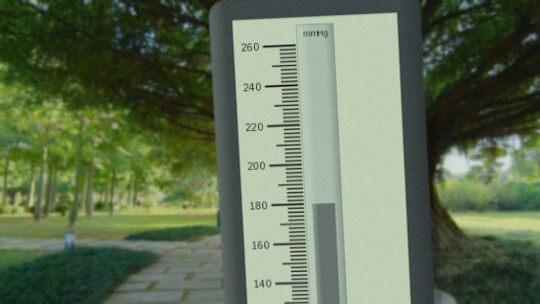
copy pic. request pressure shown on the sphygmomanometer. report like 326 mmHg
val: 180 mmHg
